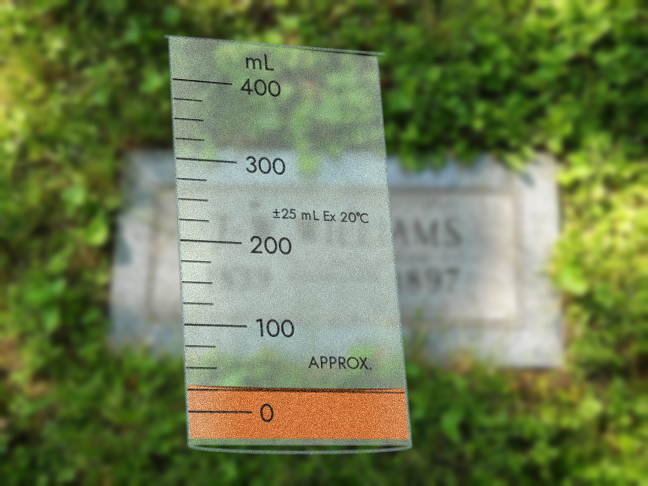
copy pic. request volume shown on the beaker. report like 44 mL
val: 25 mL
